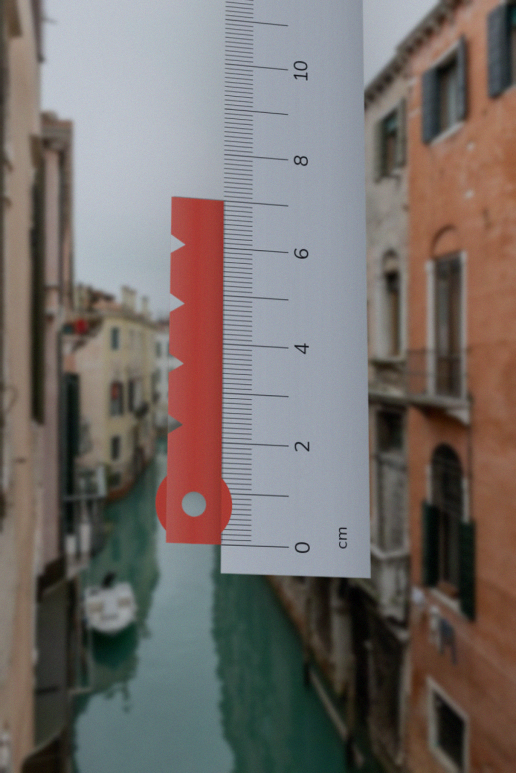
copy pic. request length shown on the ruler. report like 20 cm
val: 7 cm
